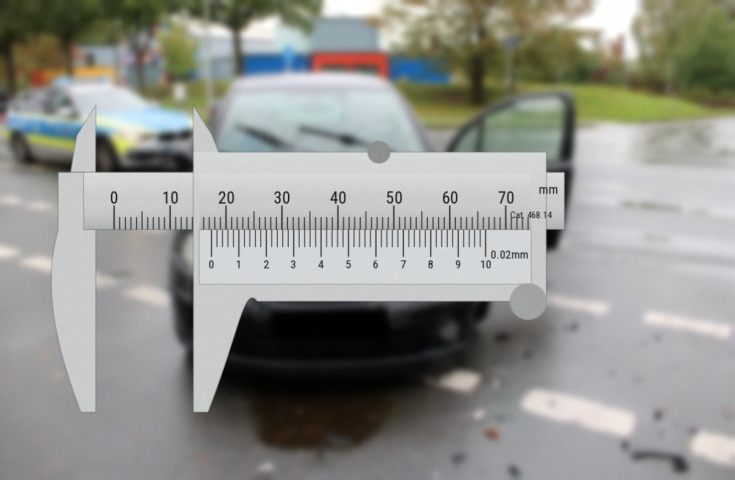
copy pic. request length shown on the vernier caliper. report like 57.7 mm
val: 17.4 mm
